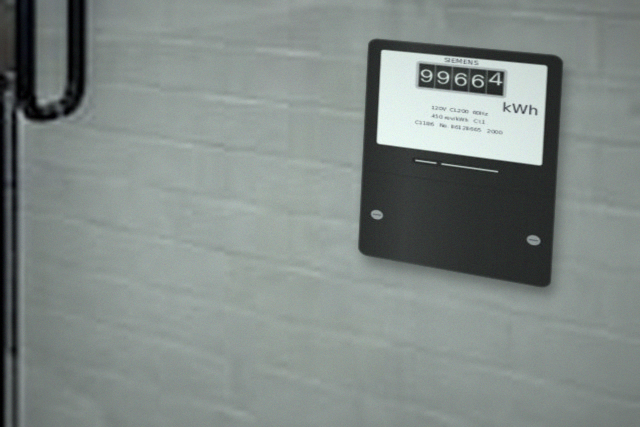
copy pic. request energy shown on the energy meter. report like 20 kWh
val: 99664 kWh
